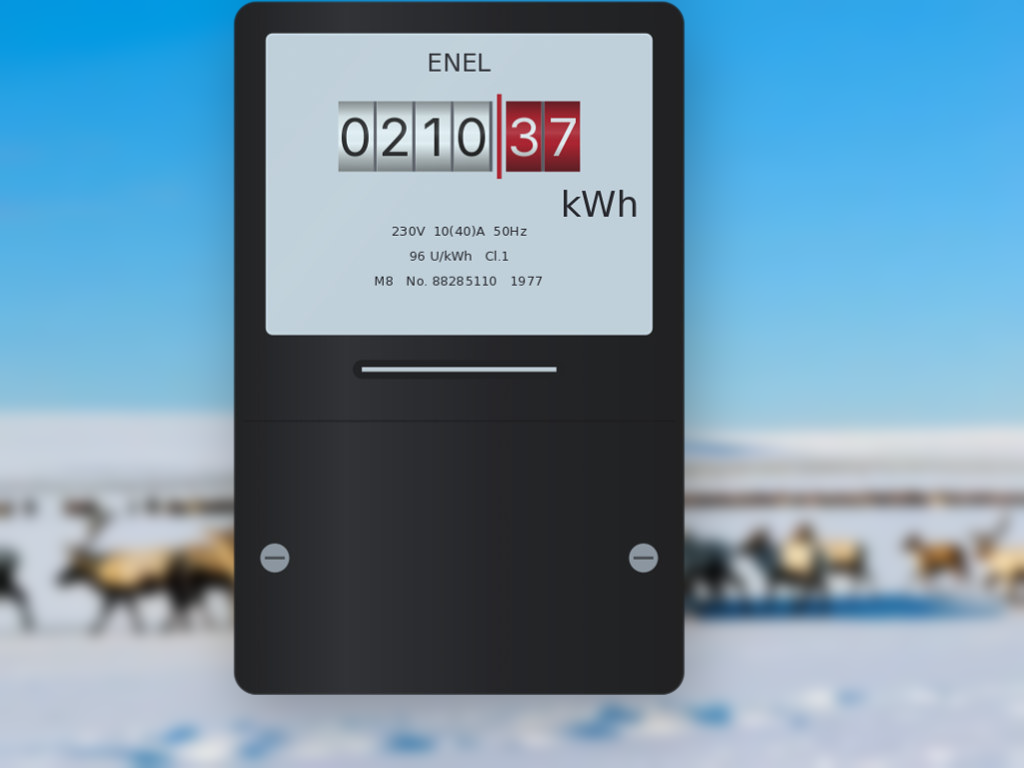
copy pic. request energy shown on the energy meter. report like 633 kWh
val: 210.37 kWh
